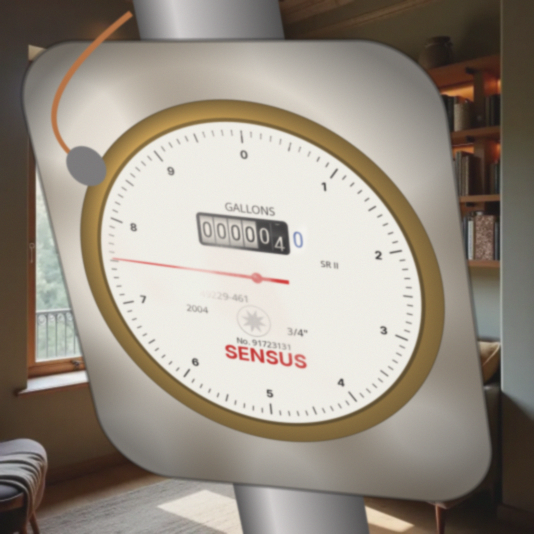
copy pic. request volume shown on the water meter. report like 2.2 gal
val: 37.5 gal
